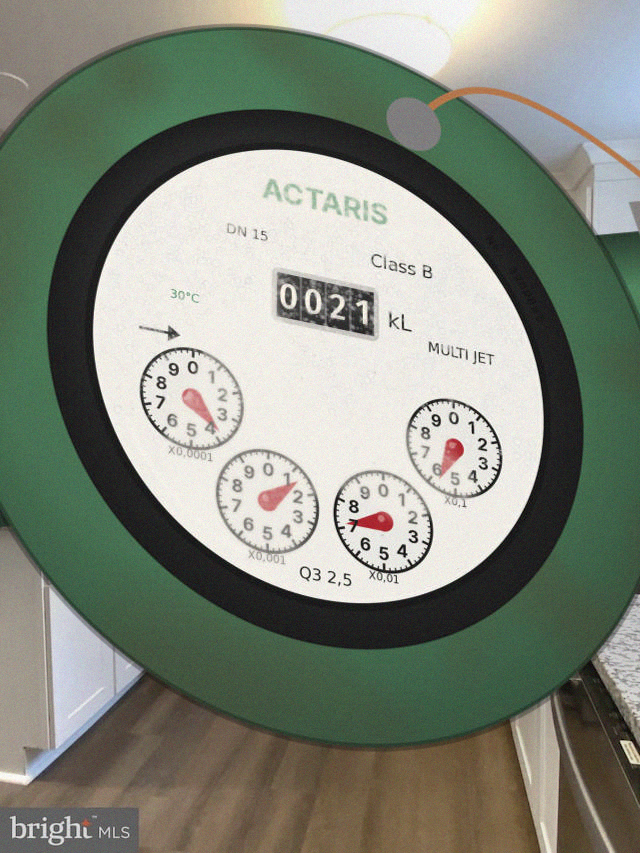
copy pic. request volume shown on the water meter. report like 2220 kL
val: 21.5713 kL
